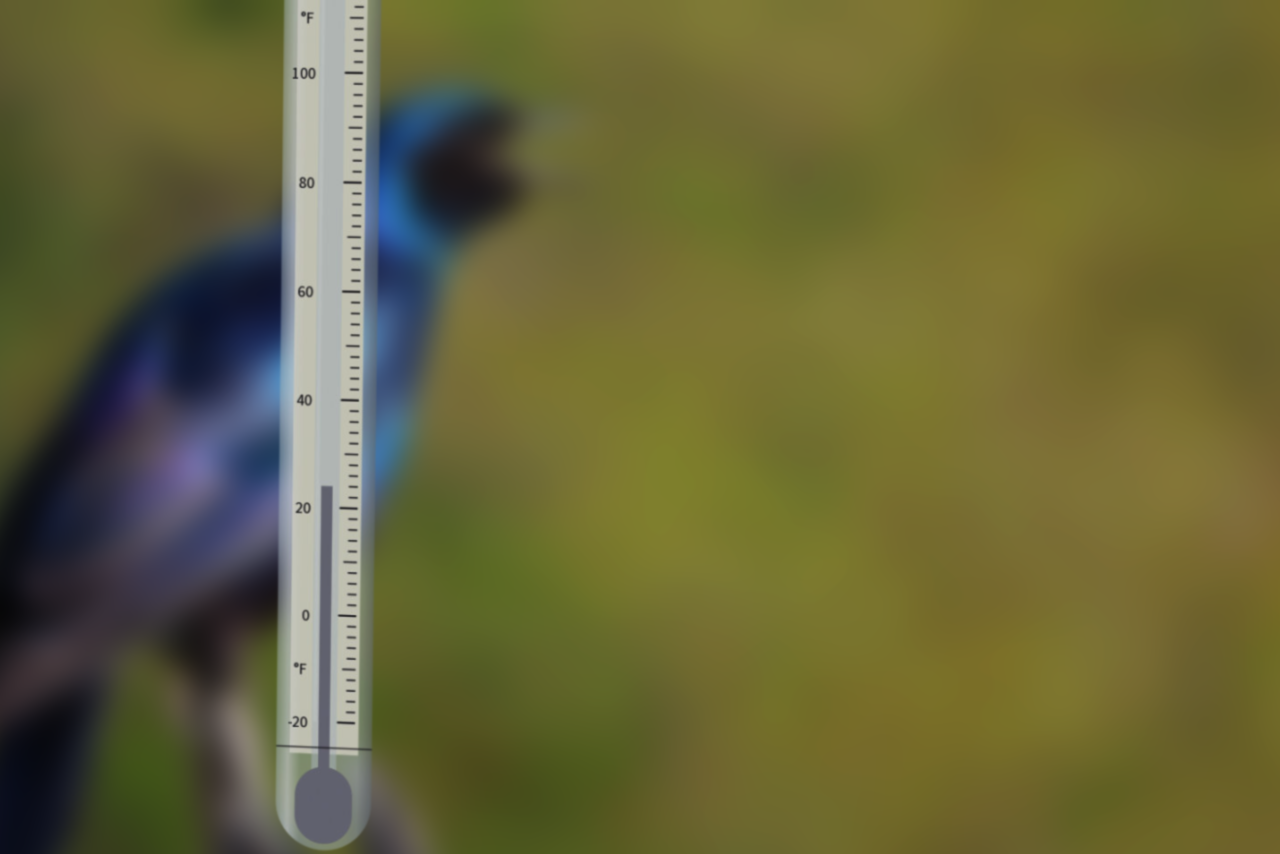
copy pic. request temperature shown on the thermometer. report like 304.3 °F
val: 24 °F
